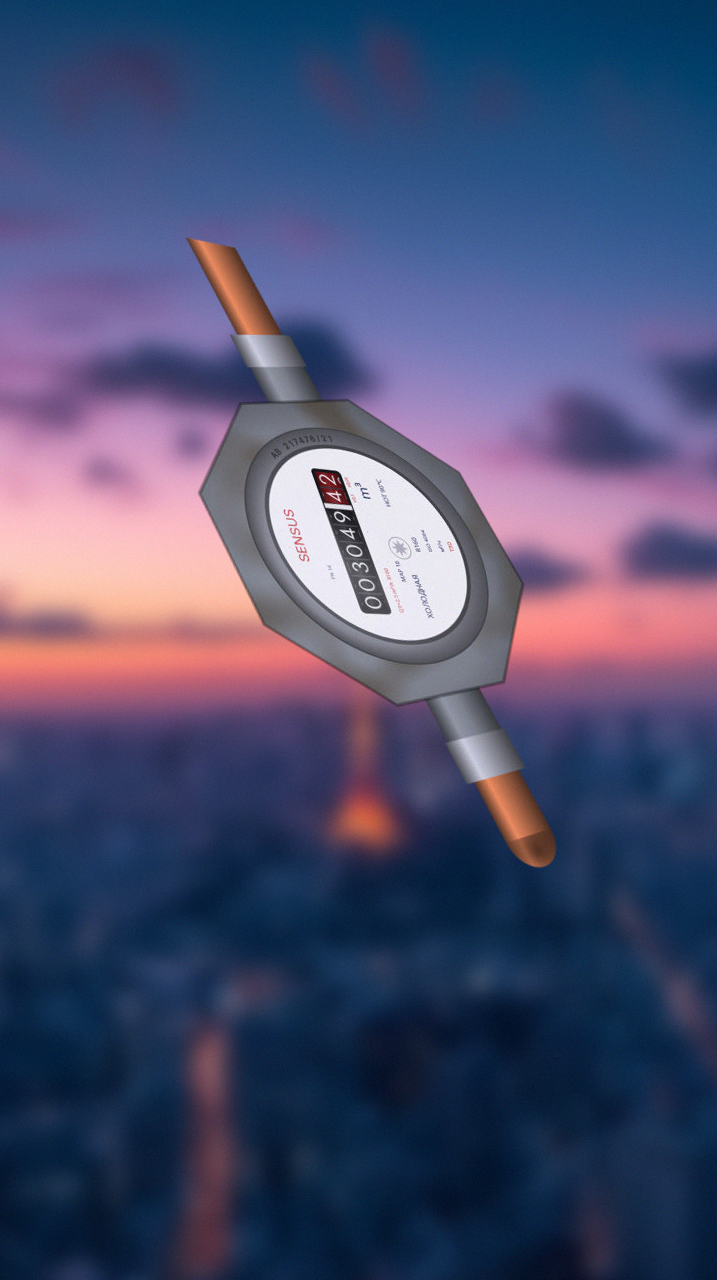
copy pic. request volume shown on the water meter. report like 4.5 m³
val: 3049.42 m³
